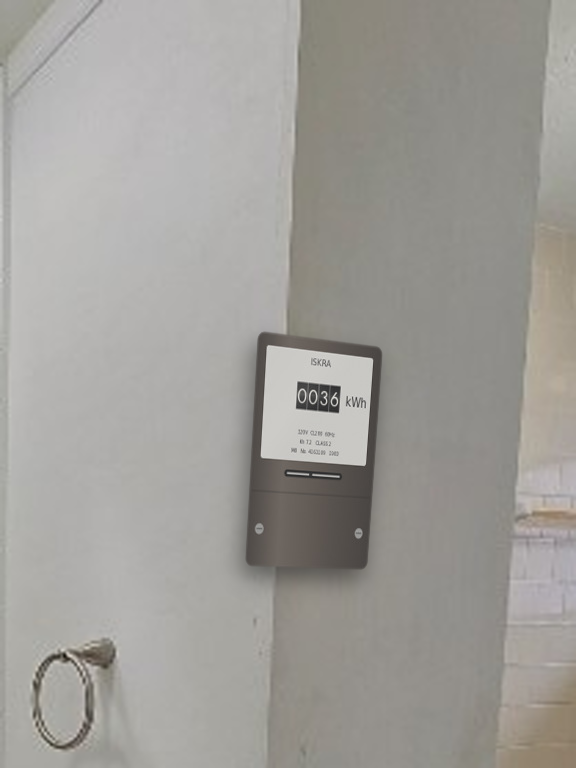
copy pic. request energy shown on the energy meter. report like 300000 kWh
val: 36 kWh
